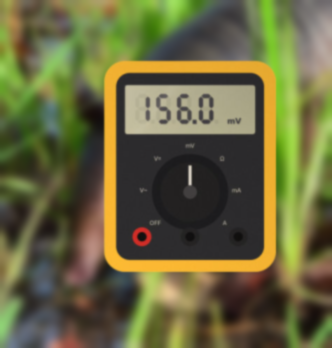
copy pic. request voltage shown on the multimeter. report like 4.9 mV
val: 156.0 mV
